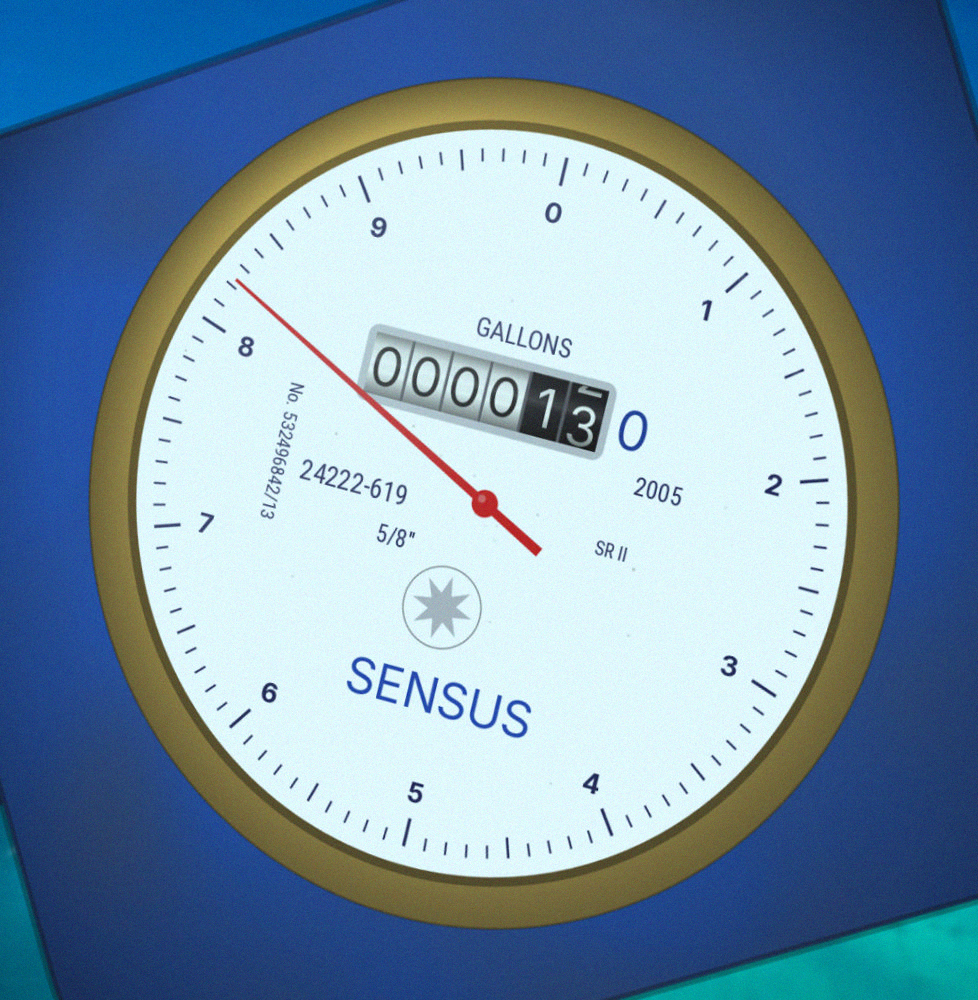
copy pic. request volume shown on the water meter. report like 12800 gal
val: 128.2 gal
